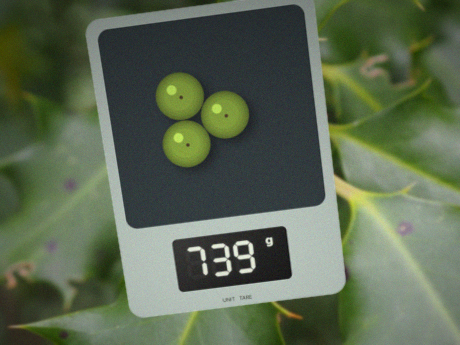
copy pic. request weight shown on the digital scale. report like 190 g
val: 739 g
